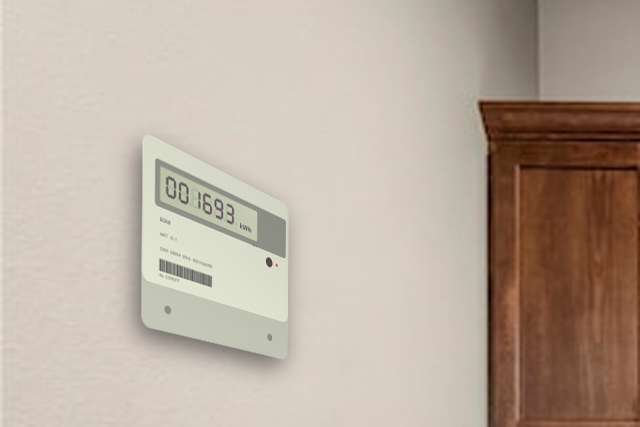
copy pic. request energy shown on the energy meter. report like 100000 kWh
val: 1693 kWh
